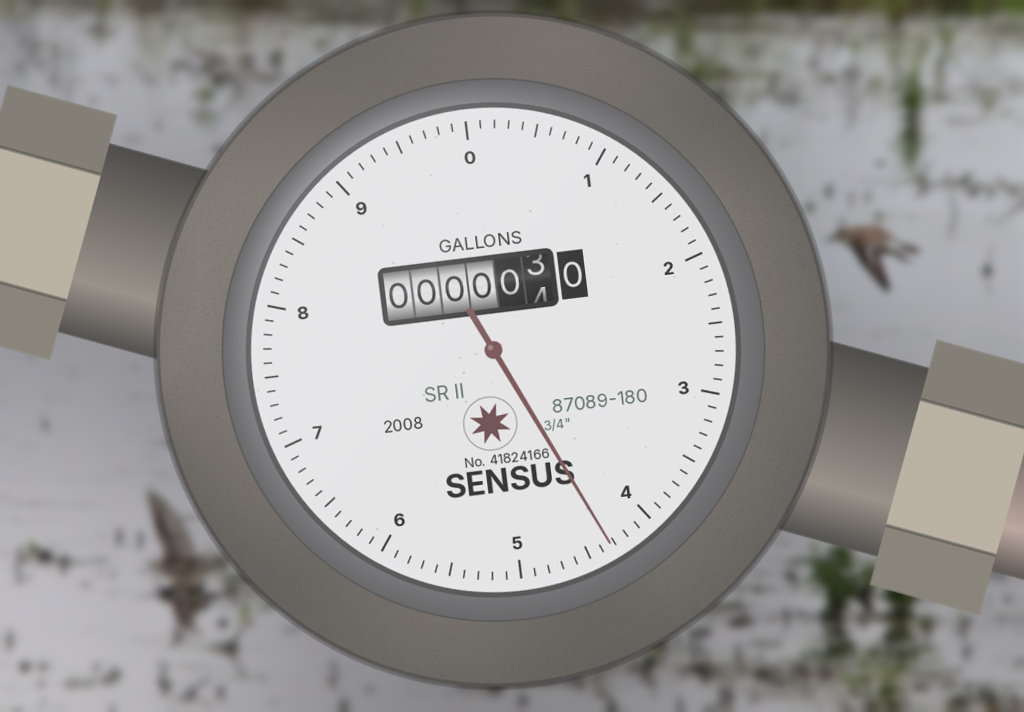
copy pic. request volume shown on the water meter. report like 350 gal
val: 34.3 gal
